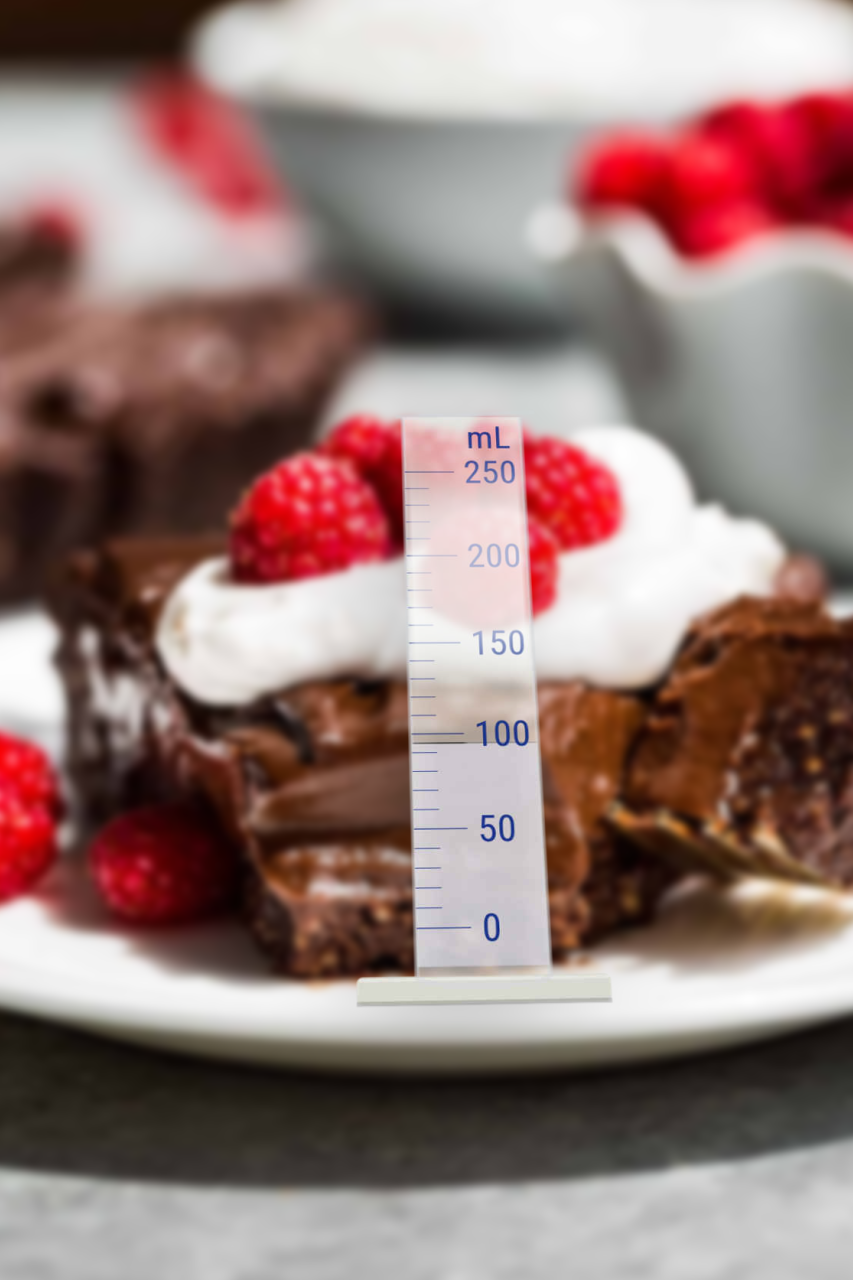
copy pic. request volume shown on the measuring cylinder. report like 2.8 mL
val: 95 mL
